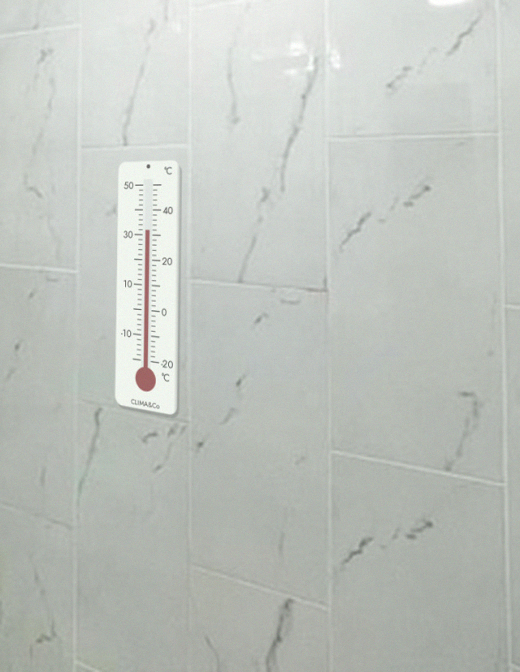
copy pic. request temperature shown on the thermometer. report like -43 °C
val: 32 °C
